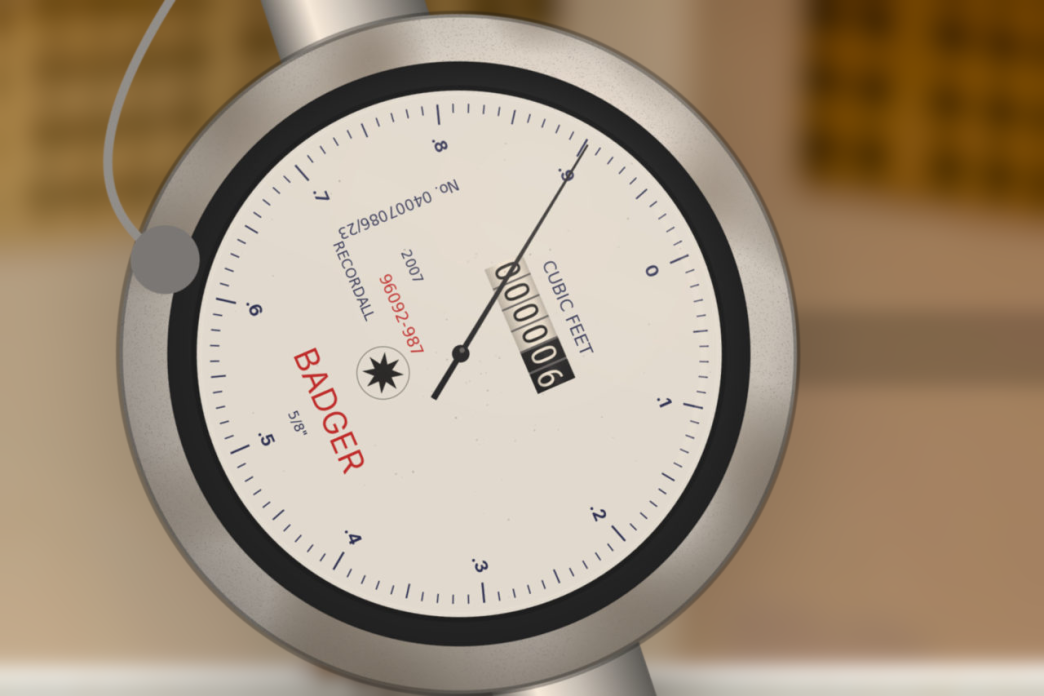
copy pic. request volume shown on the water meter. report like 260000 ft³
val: 5.90 ft³
